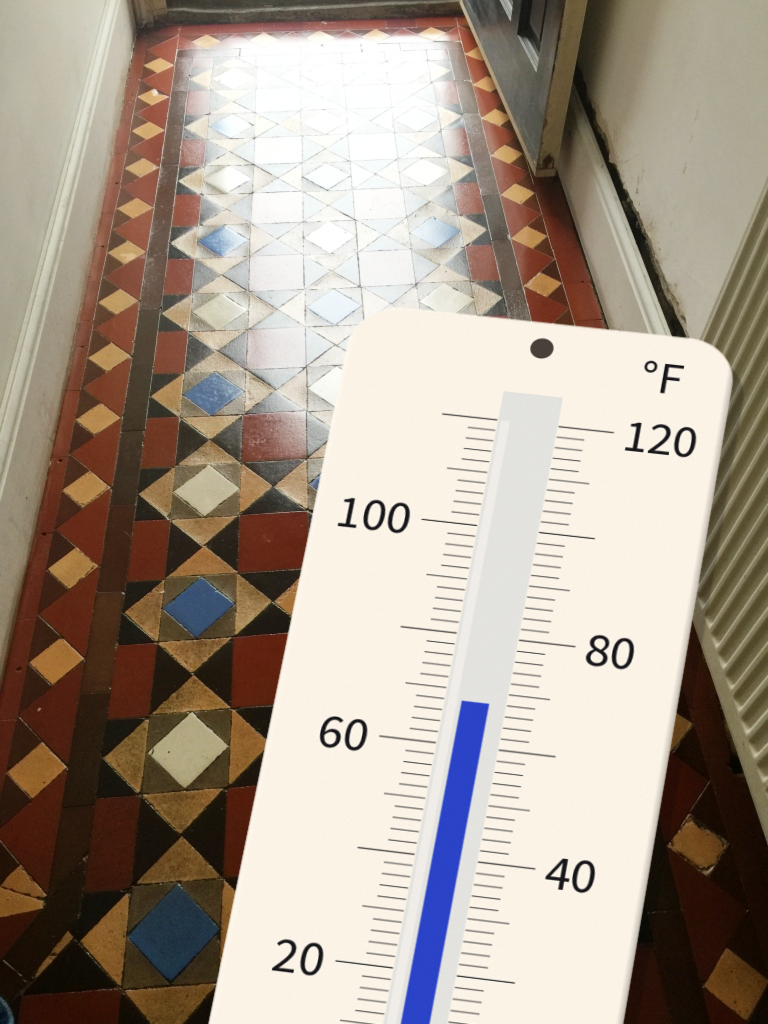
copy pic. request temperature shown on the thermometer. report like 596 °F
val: 68 °F
